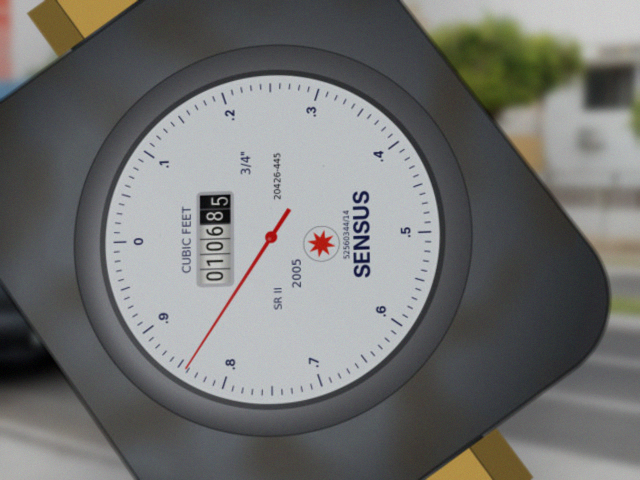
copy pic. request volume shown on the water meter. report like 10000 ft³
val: 10684.84 ft³
